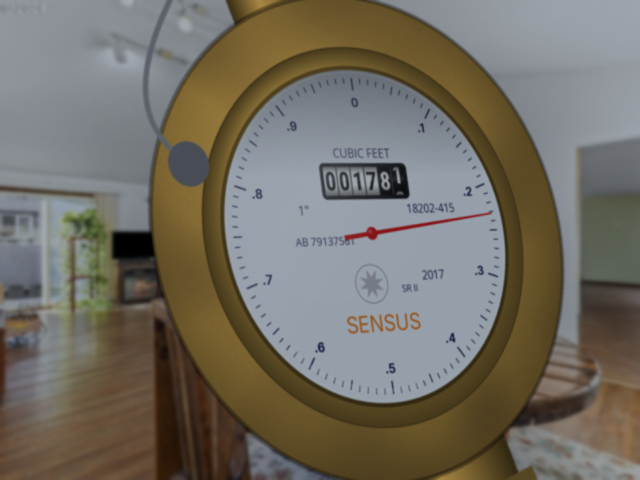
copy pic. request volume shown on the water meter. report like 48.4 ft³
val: 1781.23 ft³
